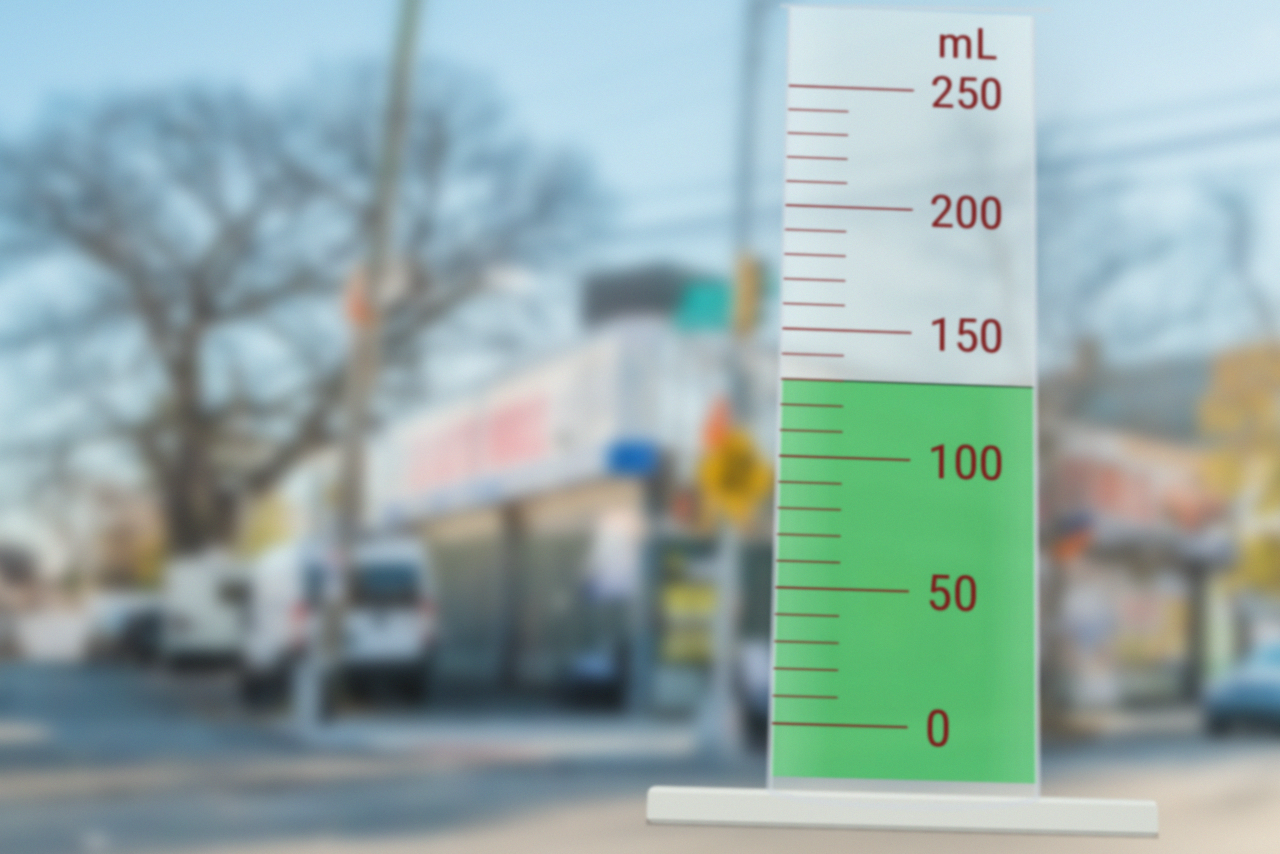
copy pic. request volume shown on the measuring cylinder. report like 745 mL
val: 130 mL
